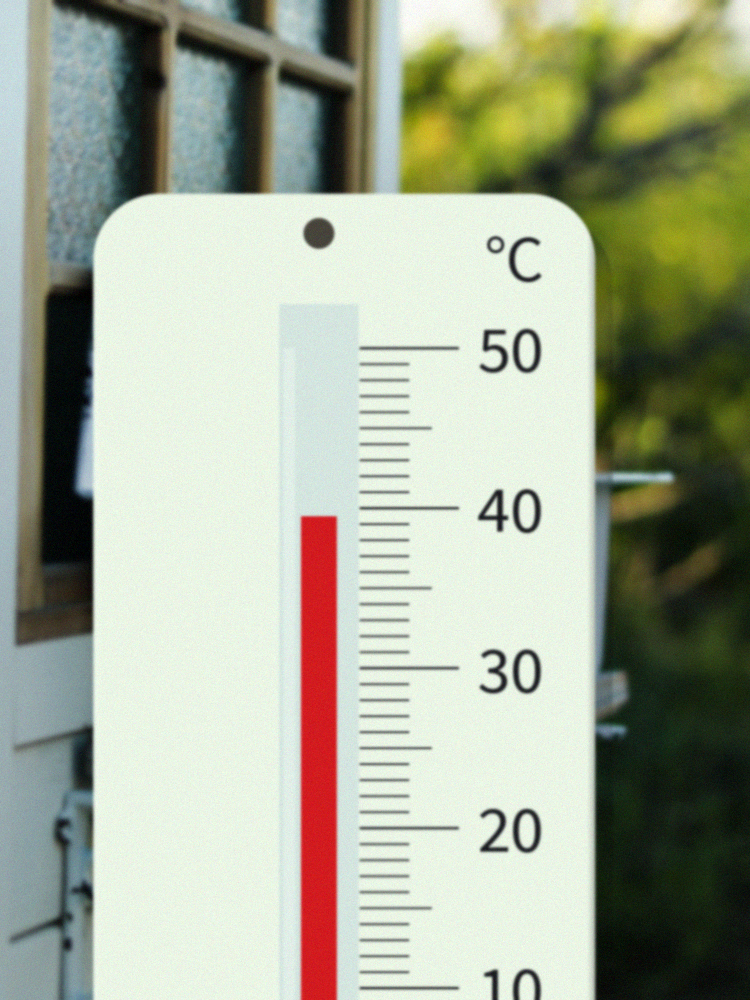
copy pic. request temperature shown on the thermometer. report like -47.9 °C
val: 39.5 °C
